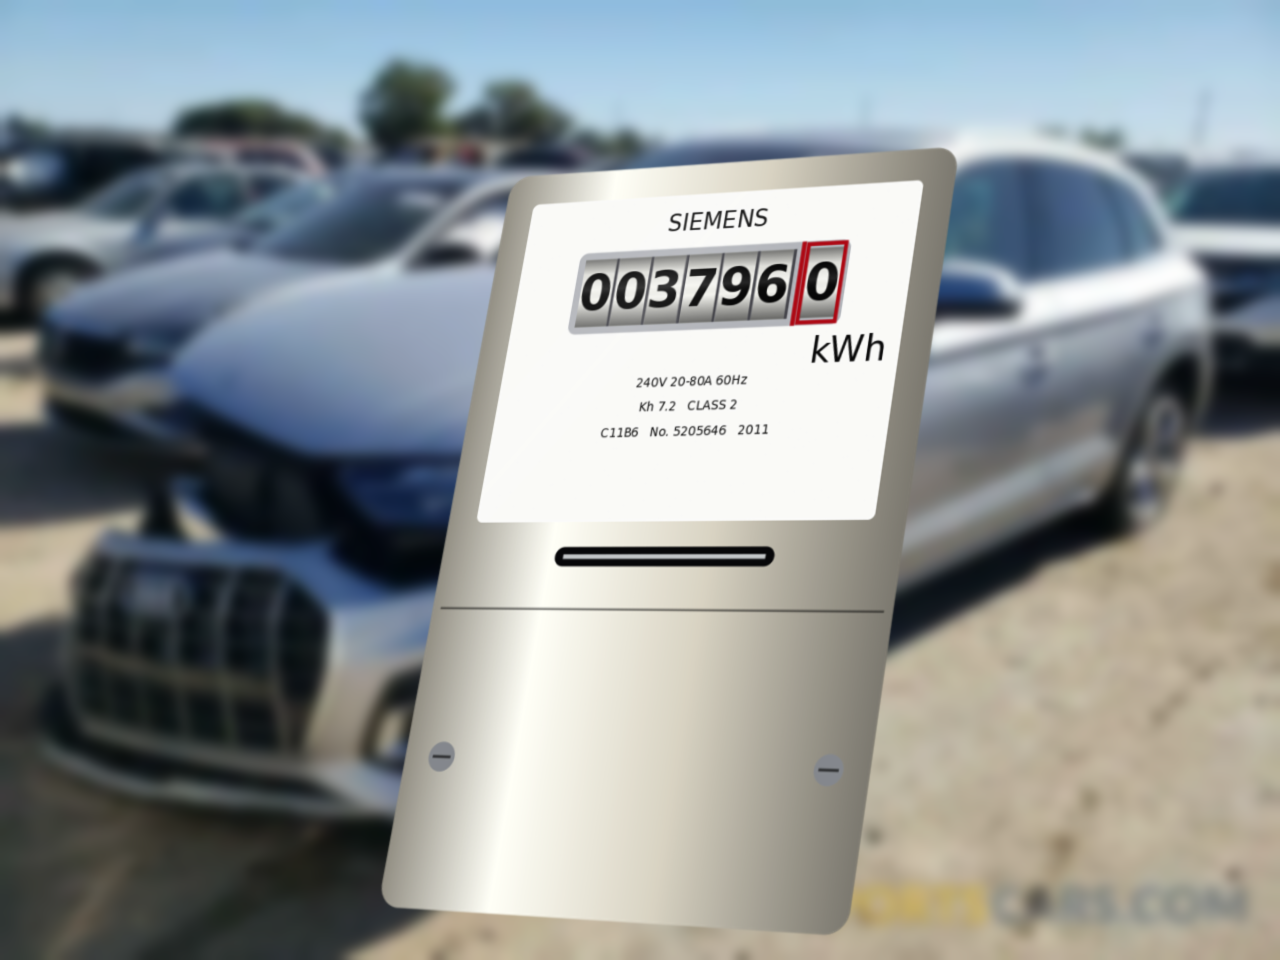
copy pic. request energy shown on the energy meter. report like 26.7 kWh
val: 3796.0 kWh
